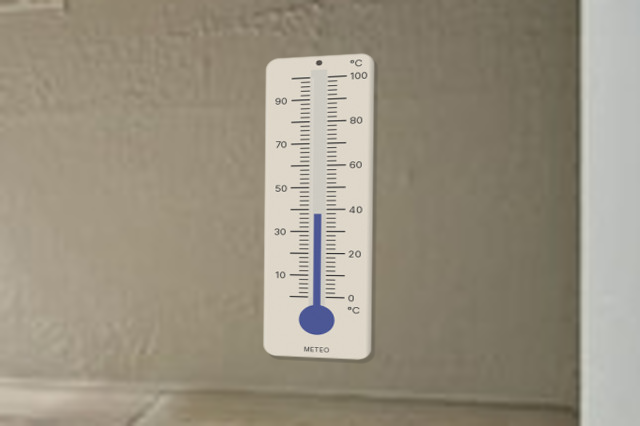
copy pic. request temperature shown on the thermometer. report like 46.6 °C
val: 38 °C
